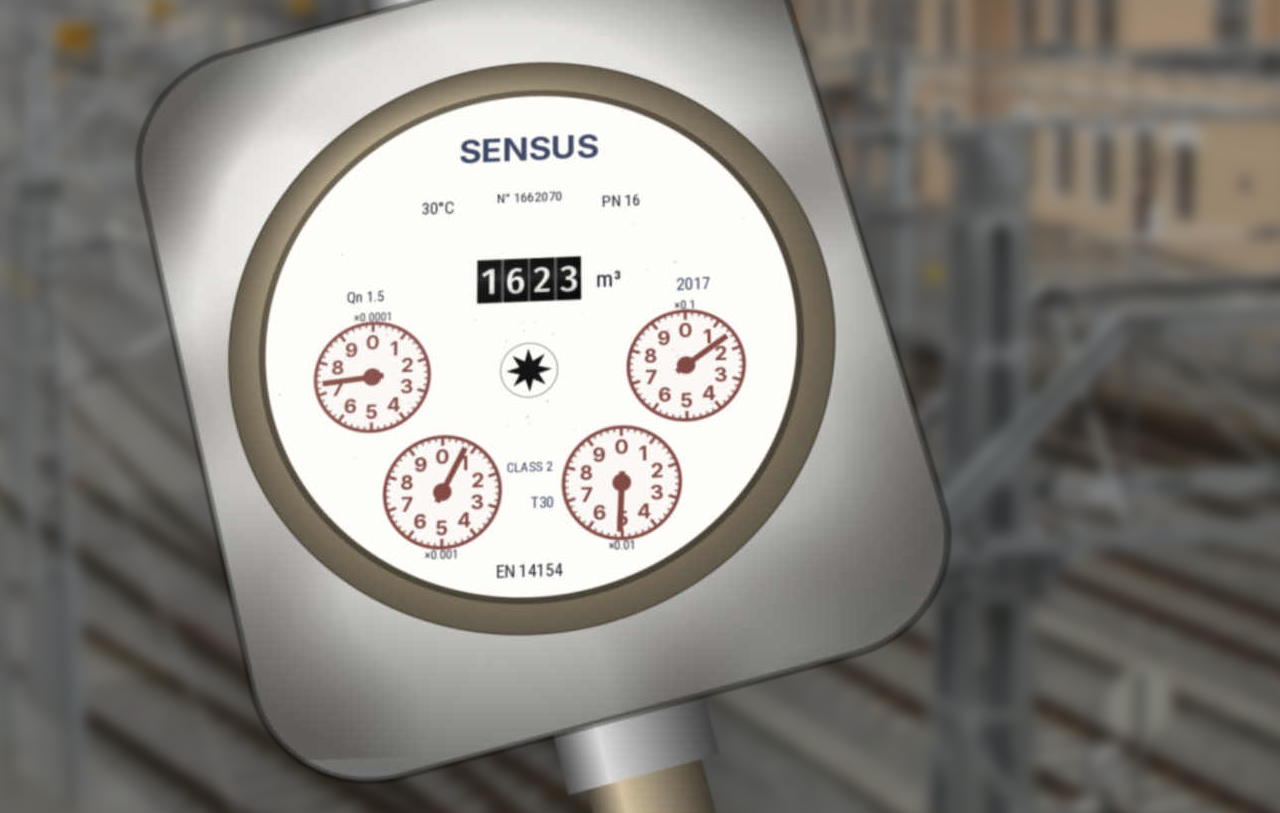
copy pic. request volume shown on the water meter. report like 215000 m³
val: 1623.1507 m³
